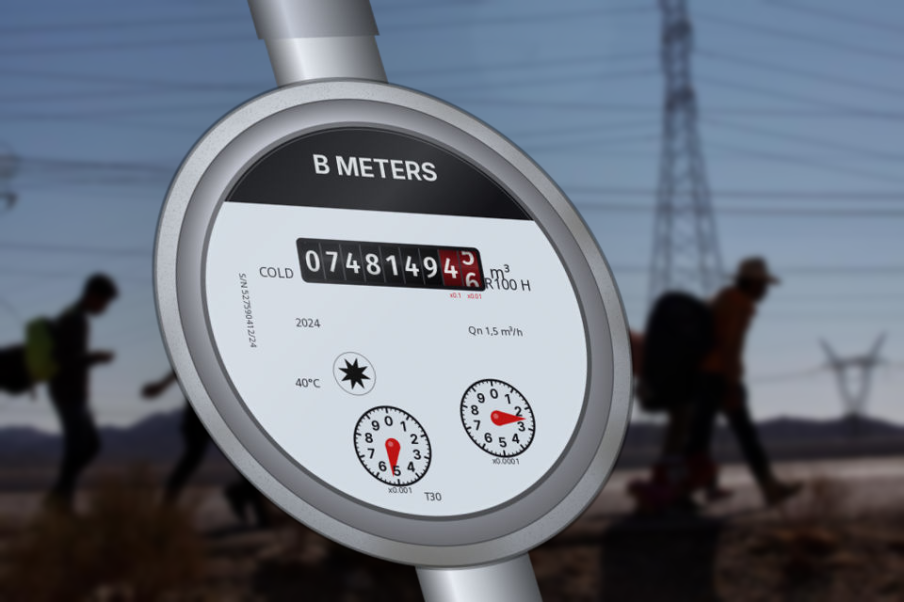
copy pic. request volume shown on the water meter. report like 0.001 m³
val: 748149.4552 m³
